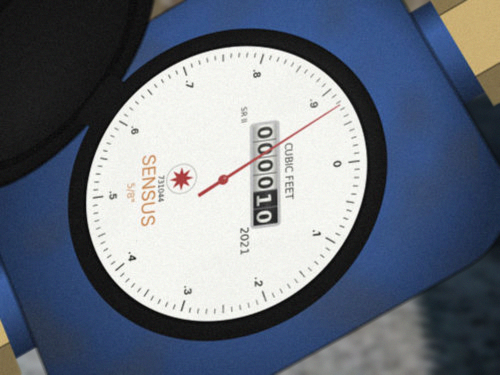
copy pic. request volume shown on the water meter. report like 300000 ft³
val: 9.92 ft³
